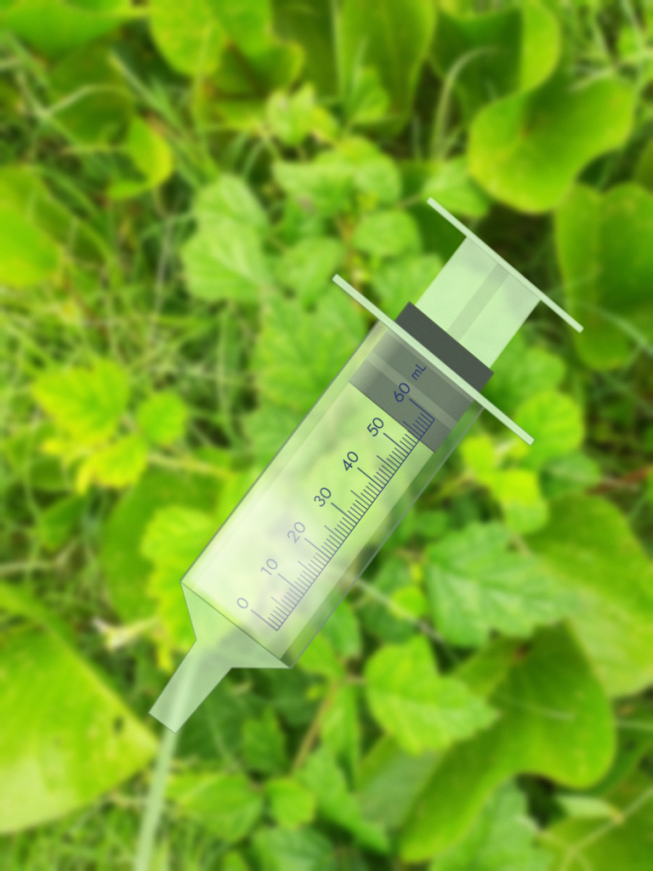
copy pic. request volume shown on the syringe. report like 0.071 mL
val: 54 mL
